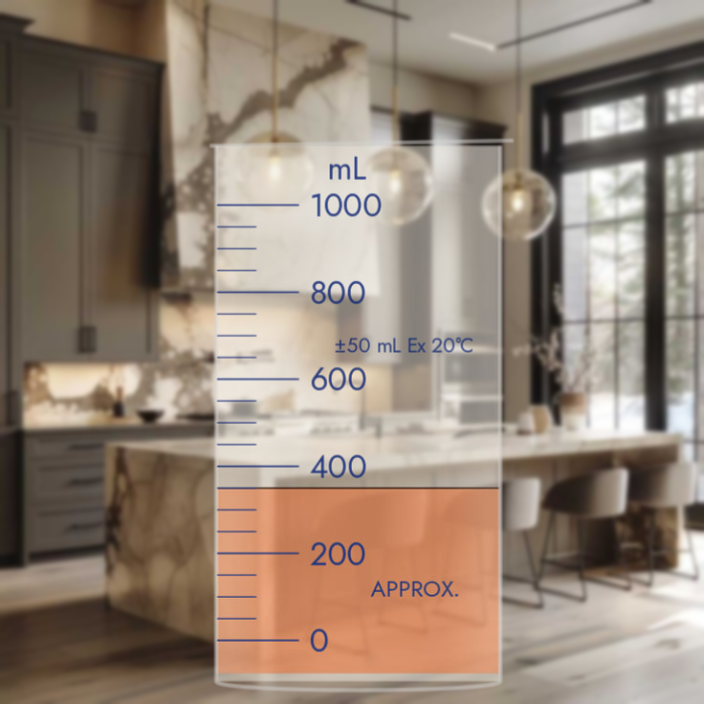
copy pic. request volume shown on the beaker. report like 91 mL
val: 350 mL
